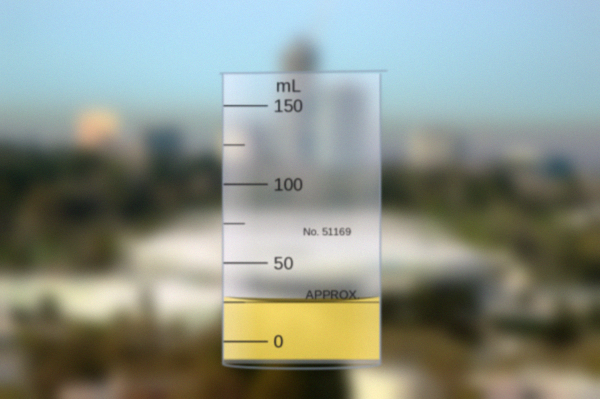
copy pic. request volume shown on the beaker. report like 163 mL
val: 25 mL
